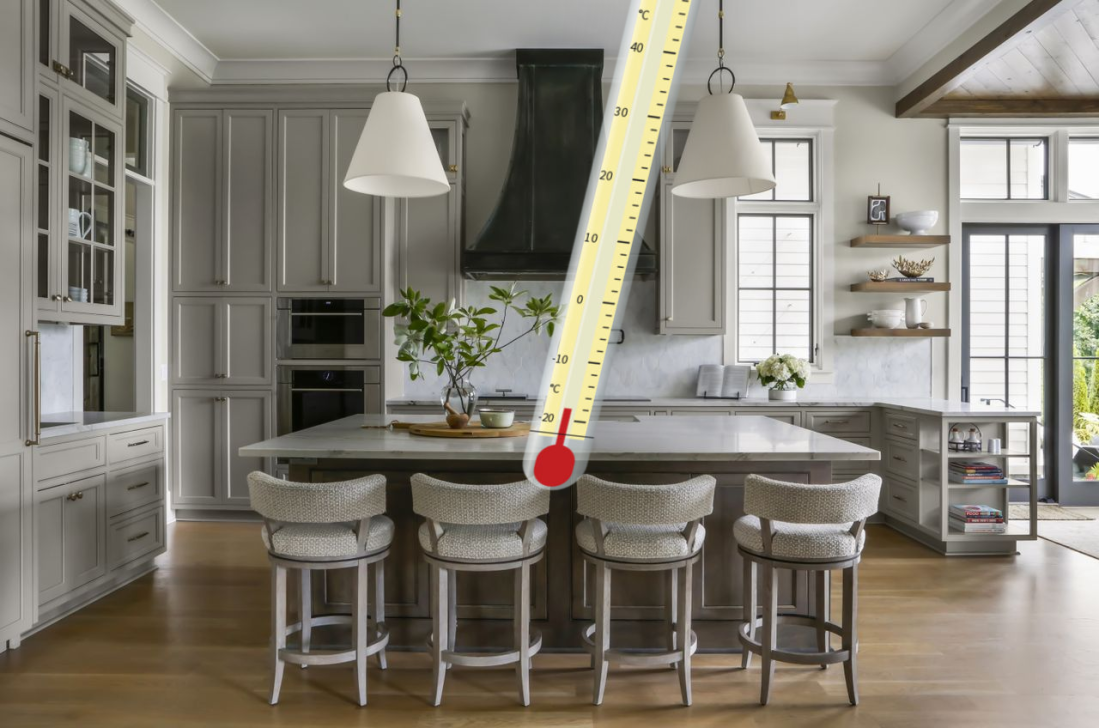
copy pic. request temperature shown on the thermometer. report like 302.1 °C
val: -18 °C
